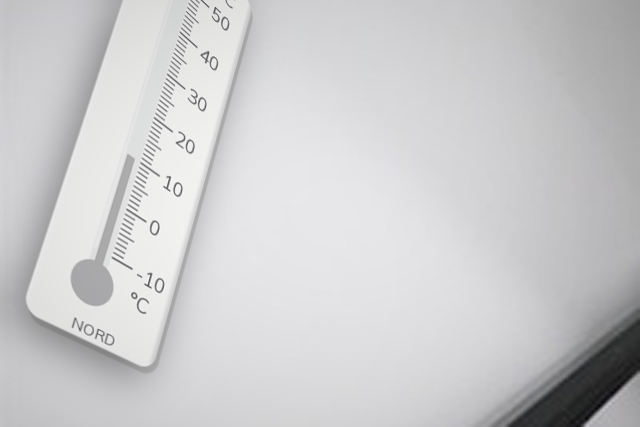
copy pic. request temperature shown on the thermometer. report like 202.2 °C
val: 10 °C
